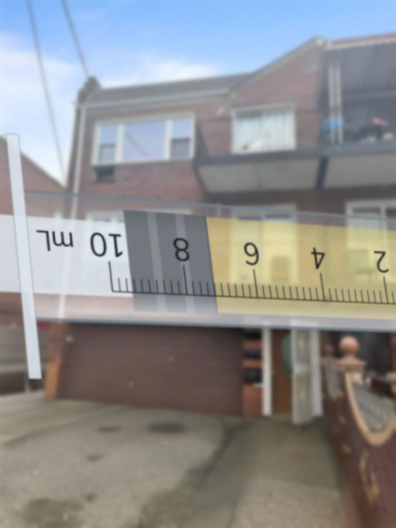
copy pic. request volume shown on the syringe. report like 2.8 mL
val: 7.2 mL
